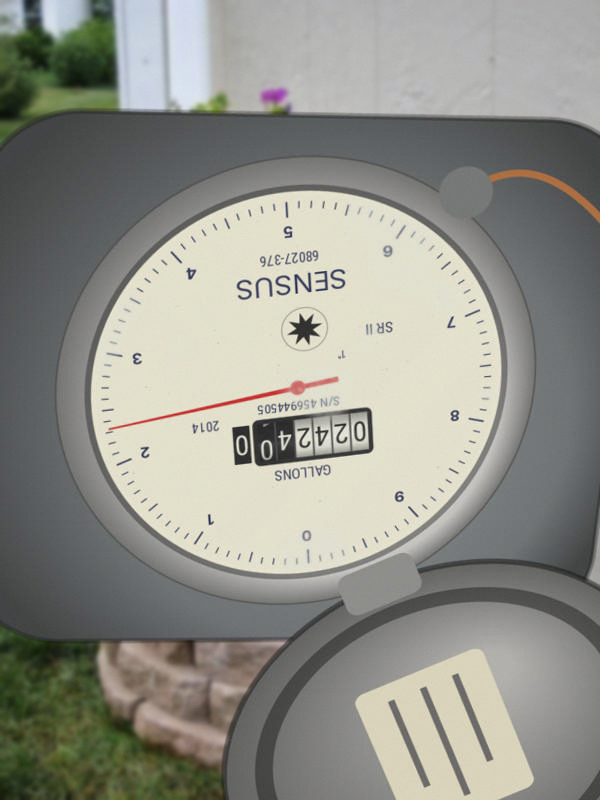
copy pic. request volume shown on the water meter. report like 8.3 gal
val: 242402.3 gal
